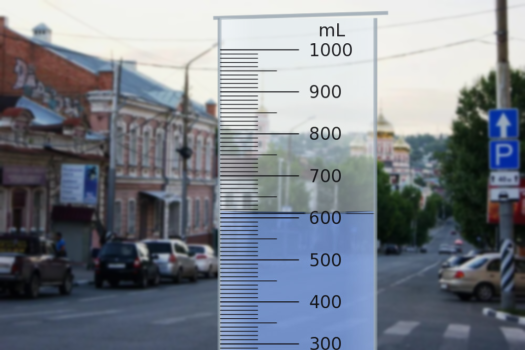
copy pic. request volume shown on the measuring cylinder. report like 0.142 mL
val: 610 mL
